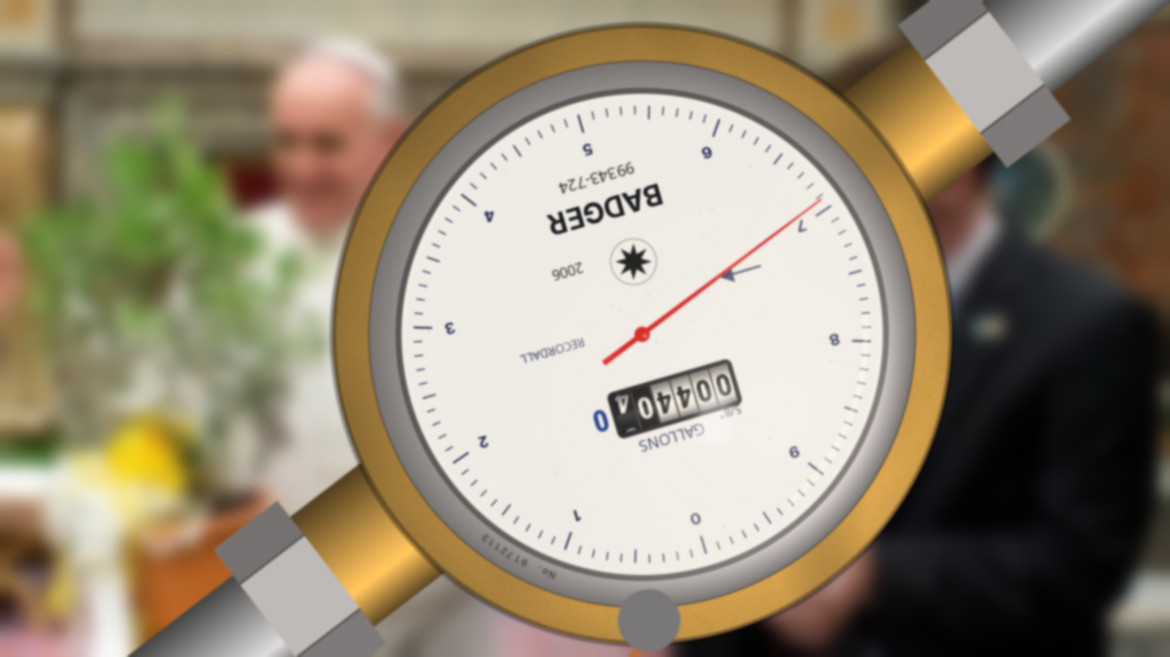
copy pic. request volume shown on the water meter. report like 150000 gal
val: 44036.9 gal
